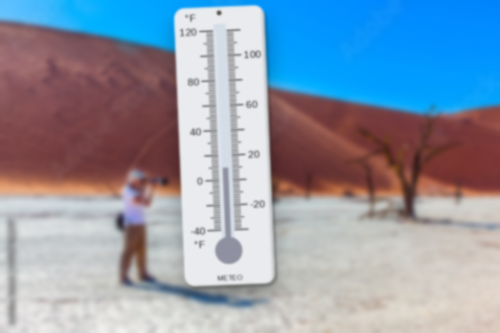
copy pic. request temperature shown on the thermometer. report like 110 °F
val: 10 °F
